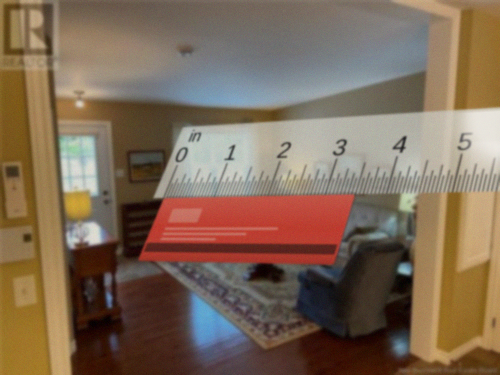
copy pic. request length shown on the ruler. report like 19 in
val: 3.5 in
